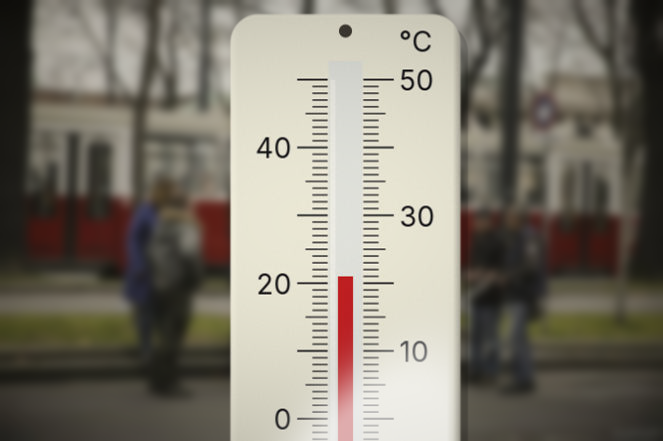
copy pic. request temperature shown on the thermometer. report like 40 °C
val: 21 °C
